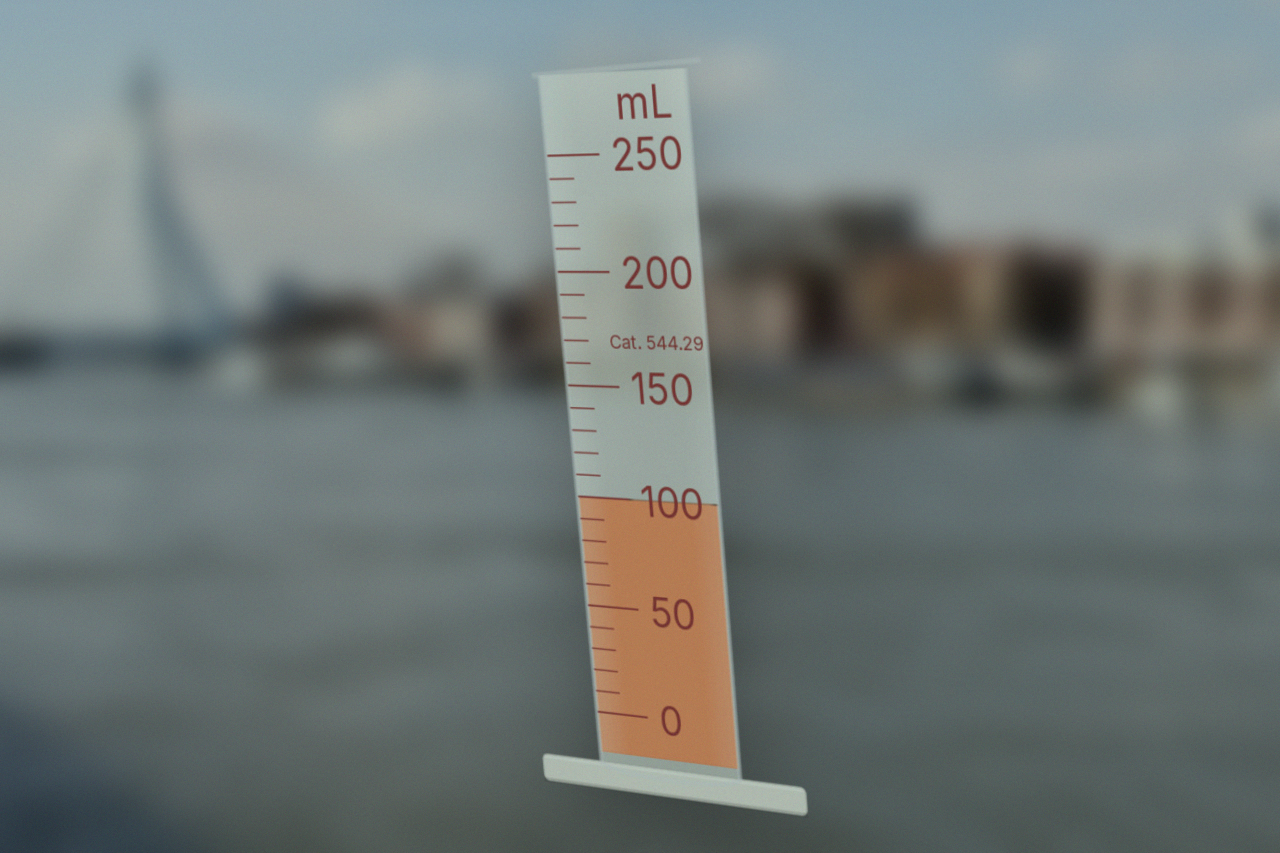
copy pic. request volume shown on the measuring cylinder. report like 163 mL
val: 100 mL
